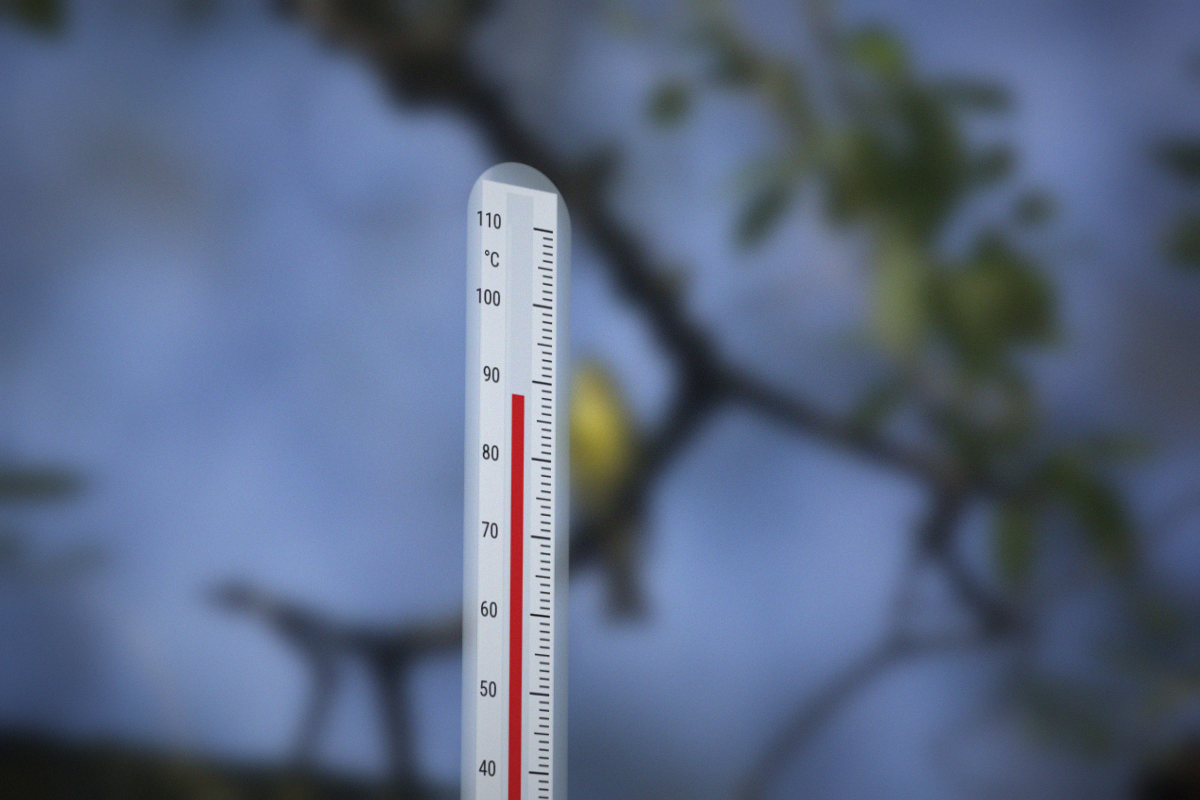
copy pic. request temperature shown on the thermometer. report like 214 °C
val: 88 °C
